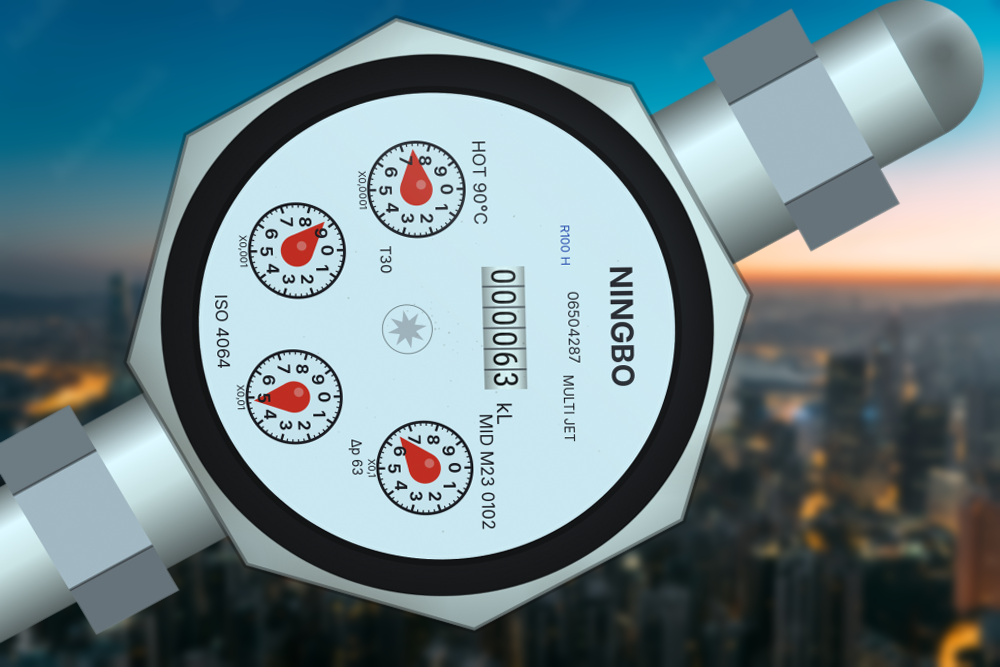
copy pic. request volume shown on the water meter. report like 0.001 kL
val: 63.6487 kL
